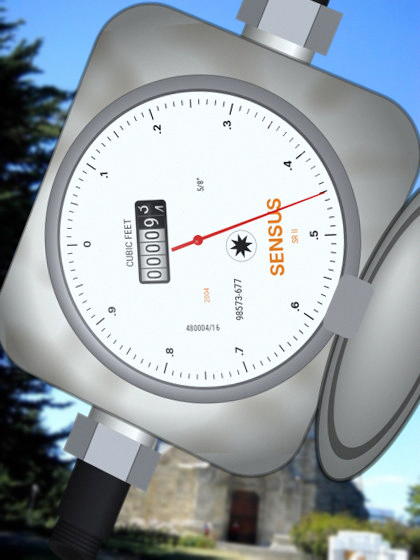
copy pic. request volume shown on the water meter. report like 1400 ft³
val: 93.45 ft³
